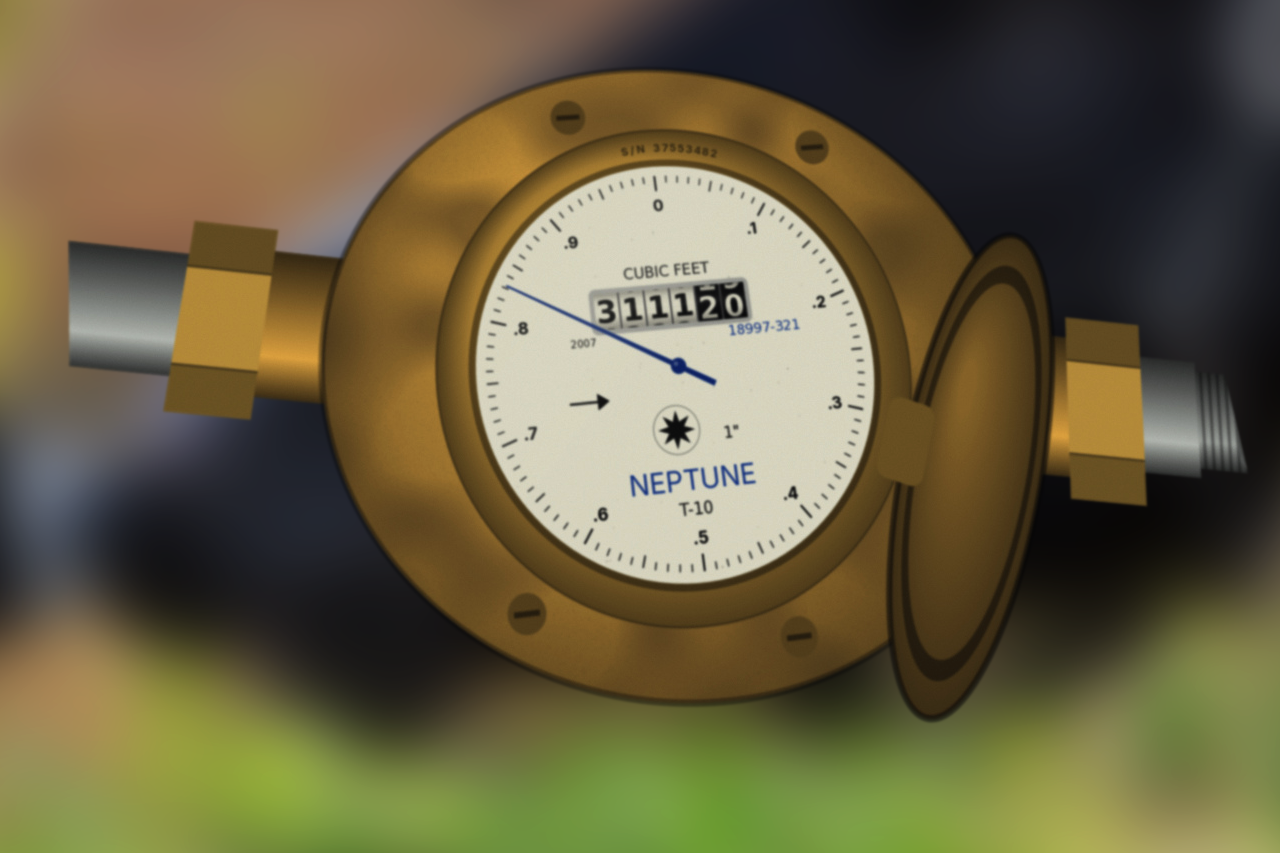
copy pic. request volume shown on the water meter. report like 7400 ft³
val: 311119.83 ft³
